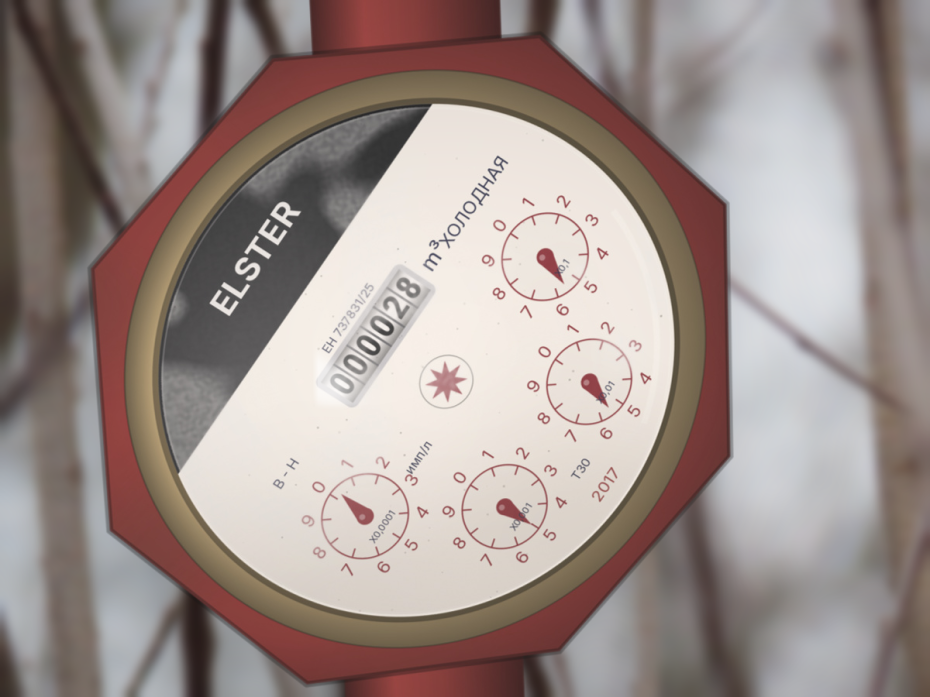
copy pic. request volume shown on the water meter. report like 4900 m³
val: 28.5550 m³
